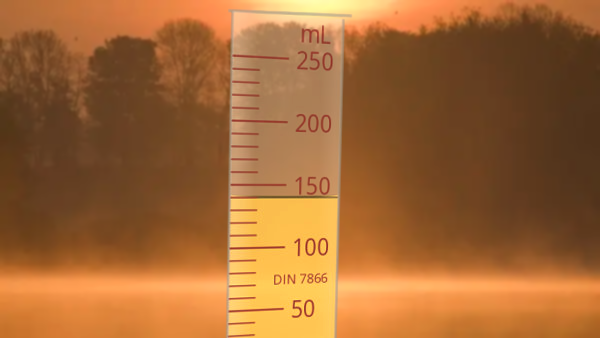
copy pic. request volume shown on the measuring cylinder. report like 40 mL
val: 140 mL
